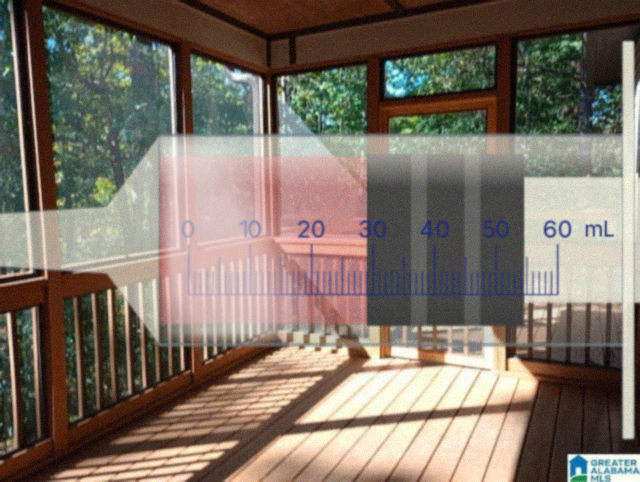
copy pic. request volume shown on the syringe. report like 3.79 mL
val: 29 mL
